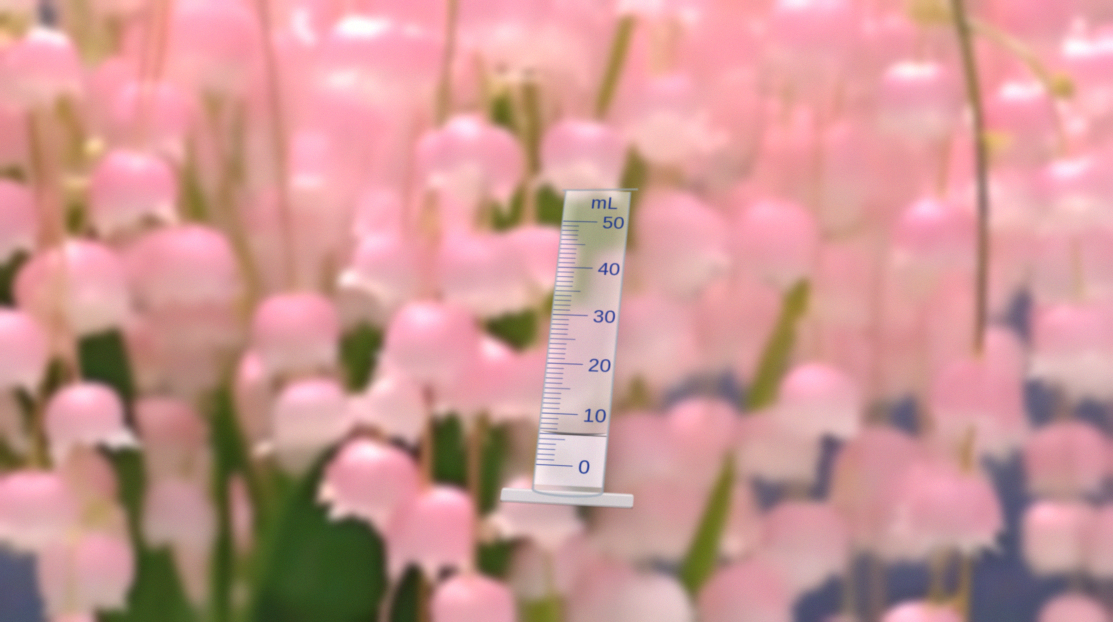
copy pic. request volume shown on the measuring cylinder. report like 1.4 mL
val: 6 mL
